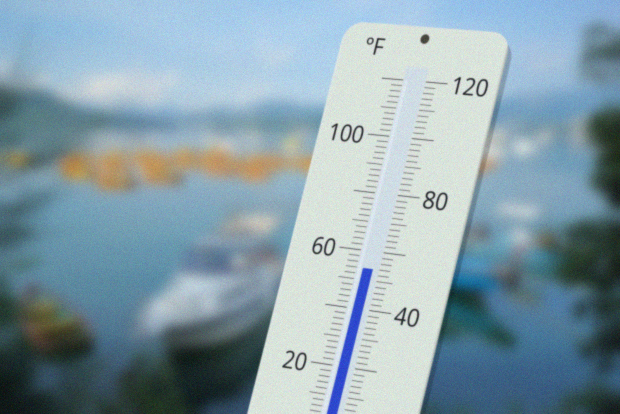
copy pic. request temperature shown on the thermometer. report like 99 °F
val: 54 °F
